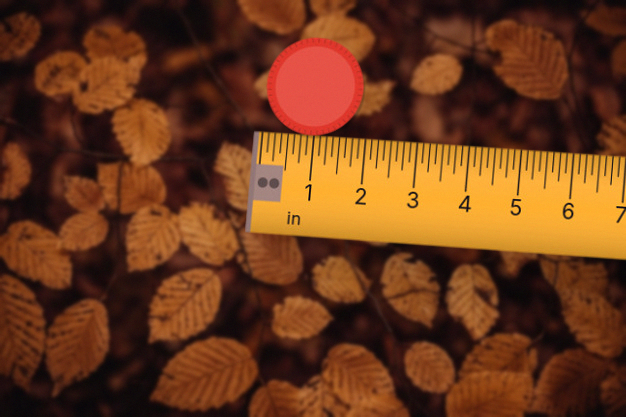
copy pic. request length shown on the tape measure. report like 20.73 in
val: 1.875 in
